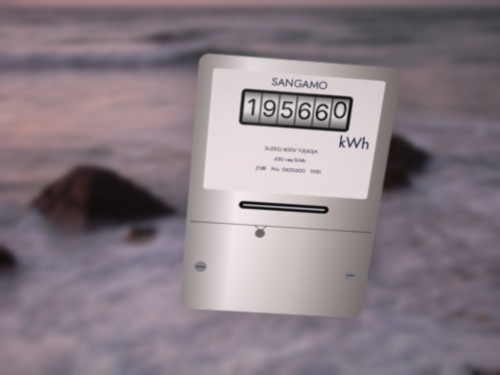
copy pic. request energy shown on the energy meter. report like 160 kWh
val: 195660 kWh
